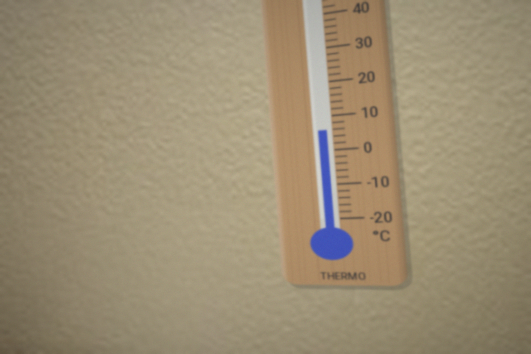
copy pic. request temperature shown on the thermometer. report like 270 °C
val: 6 °C
